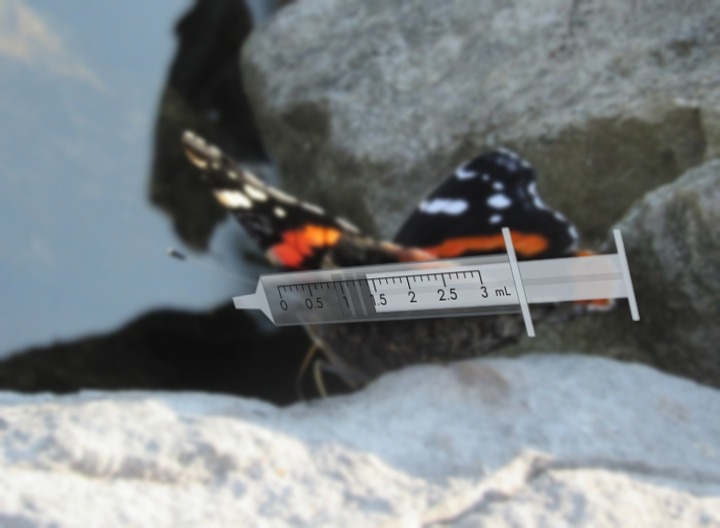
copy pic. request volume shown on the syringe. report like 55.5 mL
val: 0.9 mL
